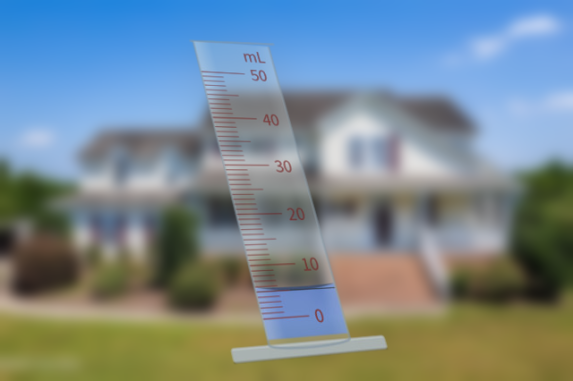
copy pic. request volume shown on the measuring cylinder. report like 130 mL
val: 5 mL
